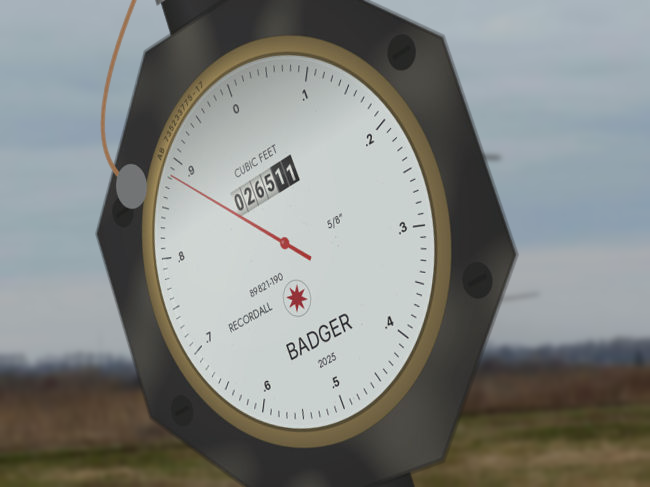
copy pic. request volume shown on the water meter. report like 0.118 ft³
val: 26510.88 ft³
